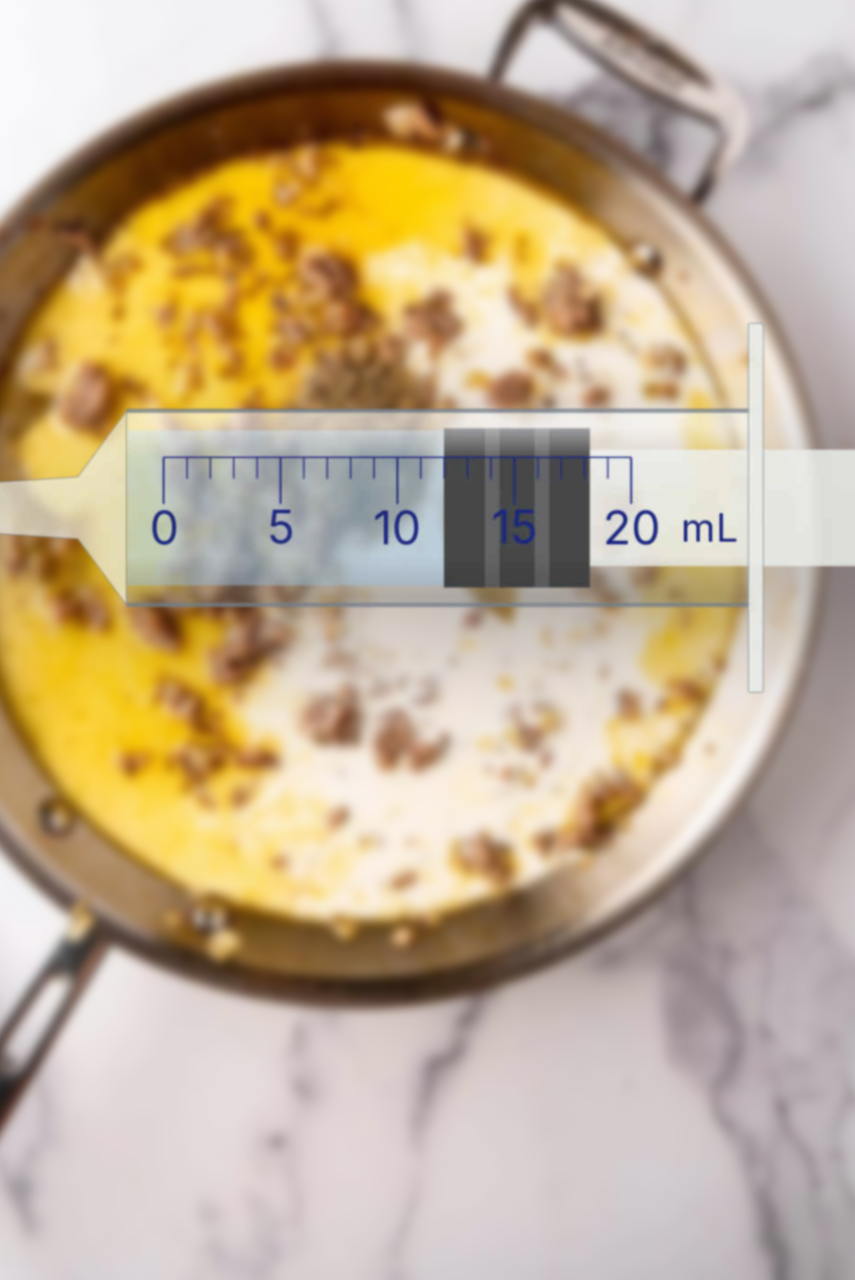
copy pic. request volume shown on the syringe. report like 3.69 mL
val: 12 mL
